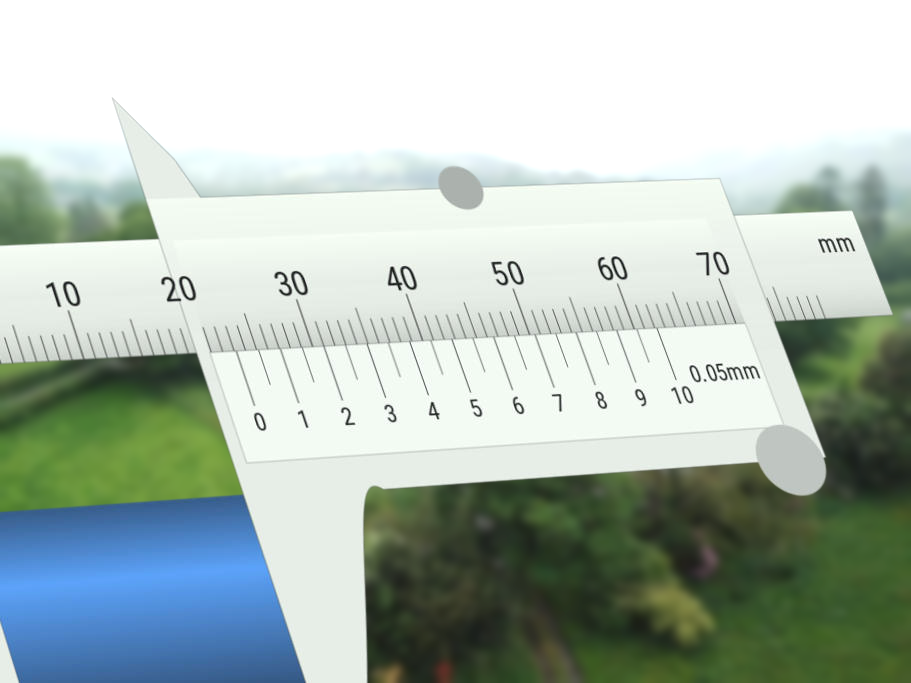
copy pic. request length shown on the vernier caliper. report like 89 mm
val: 23.2 mm
